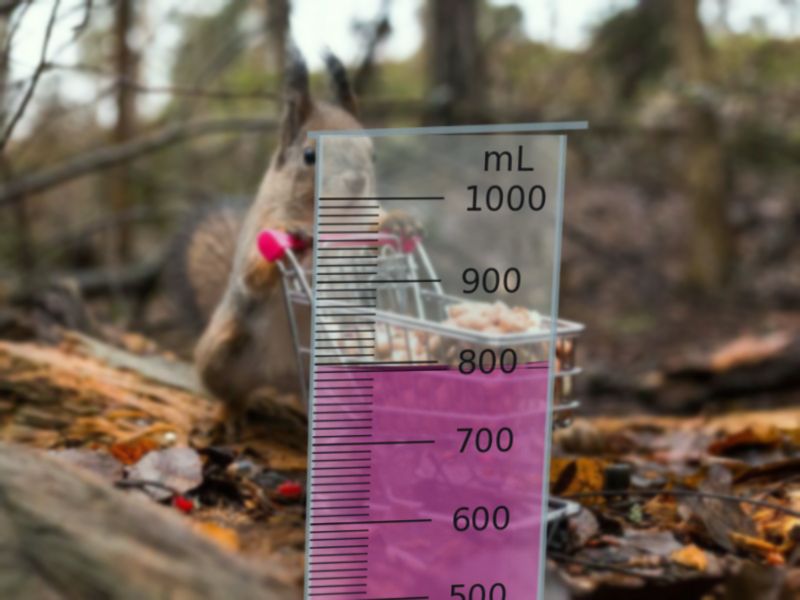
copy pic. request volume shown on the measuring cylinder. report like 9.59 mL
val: 790 mL
